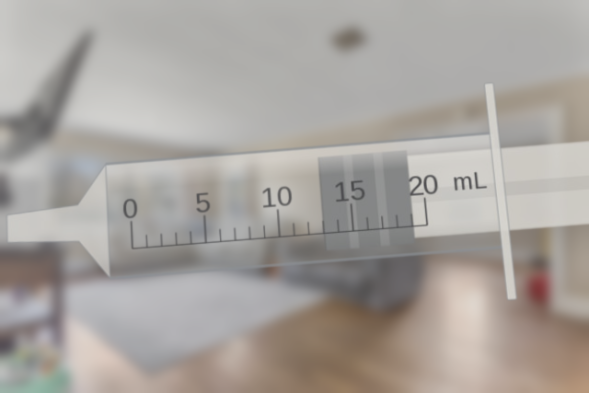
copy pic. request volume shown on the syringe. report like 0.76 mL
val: 13 mL
